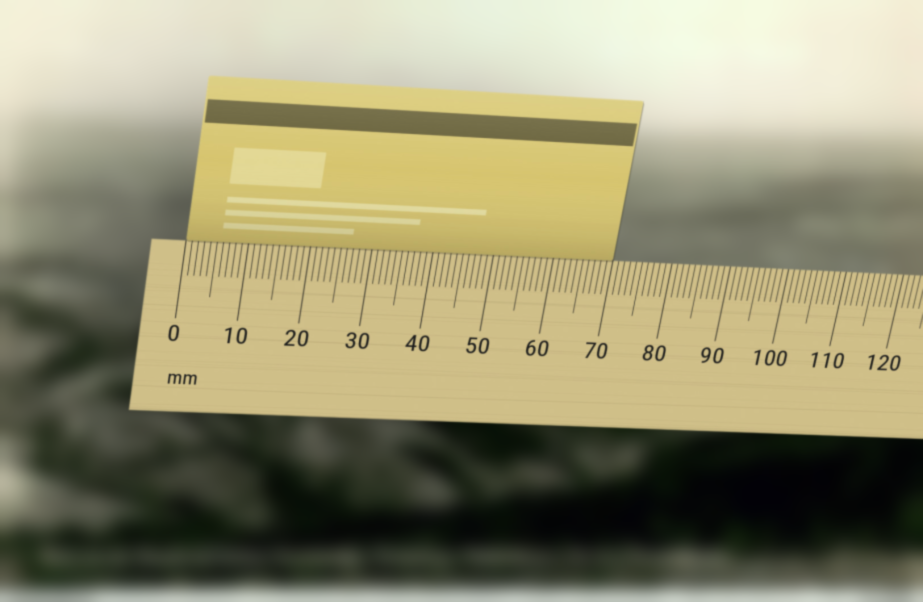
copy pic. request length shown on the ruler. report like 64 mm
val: 70 mm
